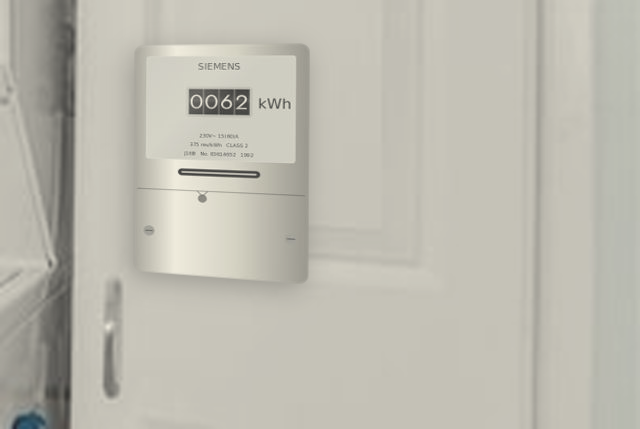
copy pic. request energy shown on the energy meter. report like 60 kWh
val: 62 kWh
